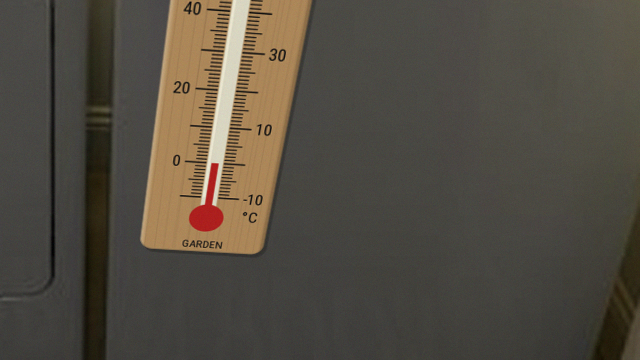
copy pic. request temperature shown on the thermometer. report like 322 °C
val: 0 °C
